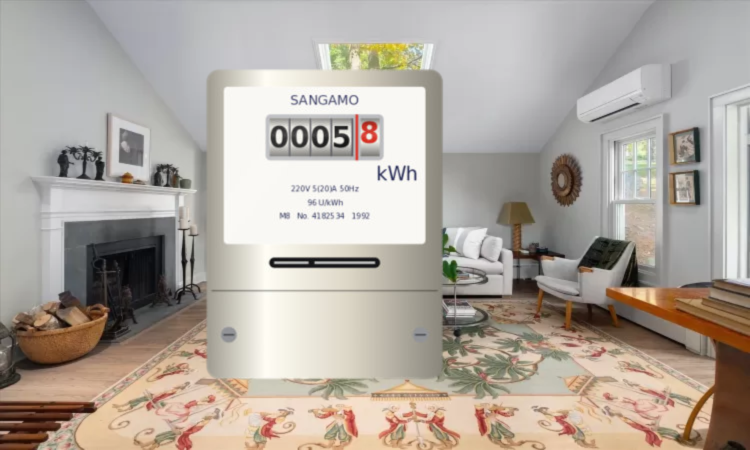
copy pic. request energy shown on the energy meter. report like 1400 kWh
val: 5.8 kWh
